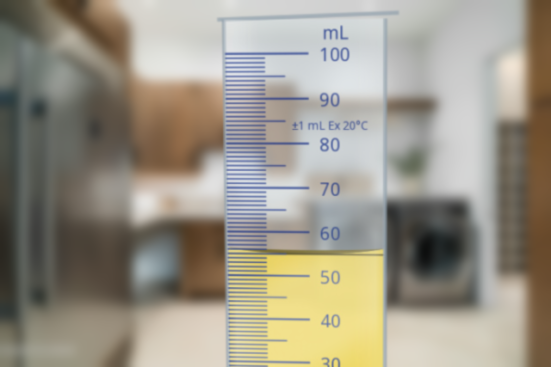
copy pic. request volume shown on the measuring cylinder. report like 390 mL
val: 55 mL
